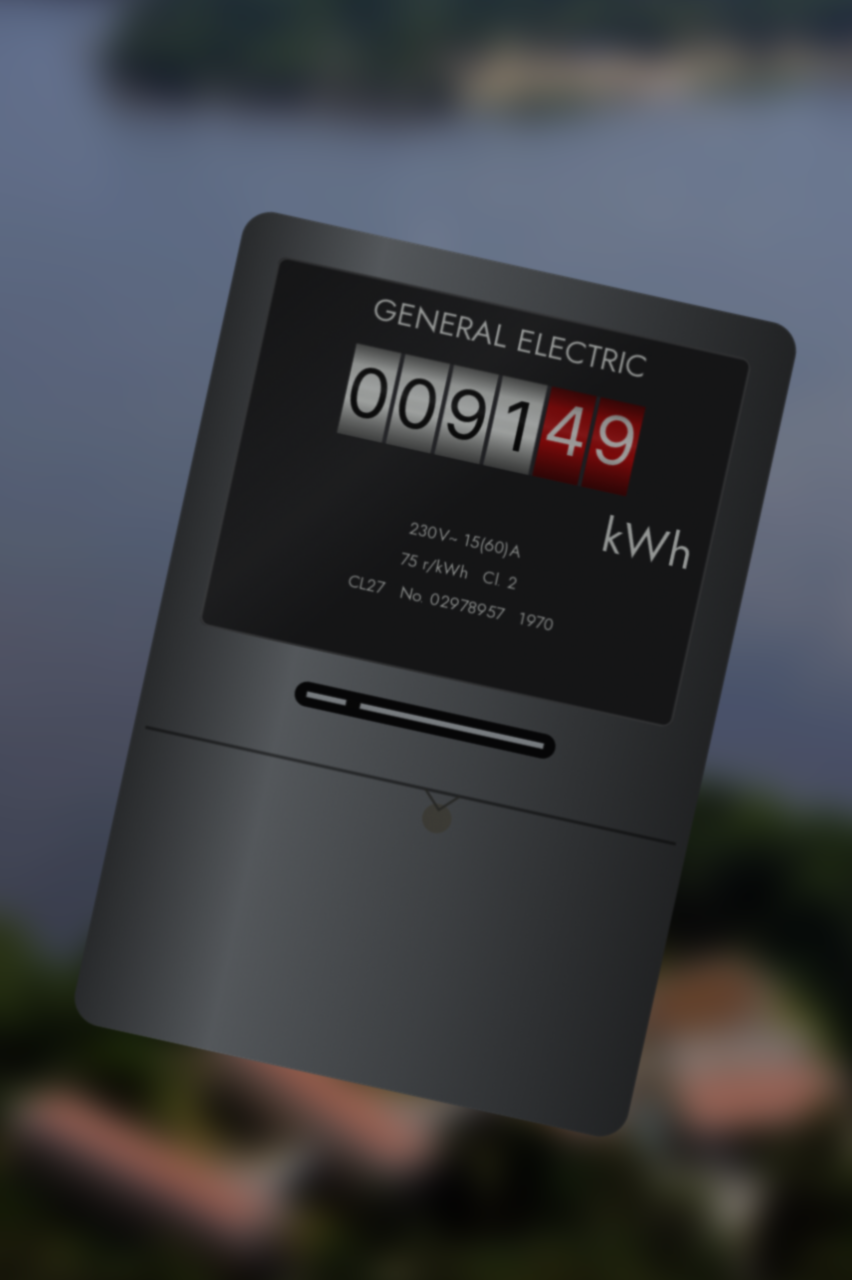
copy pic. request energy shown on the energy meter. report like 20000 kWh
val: 91.49 kWh
